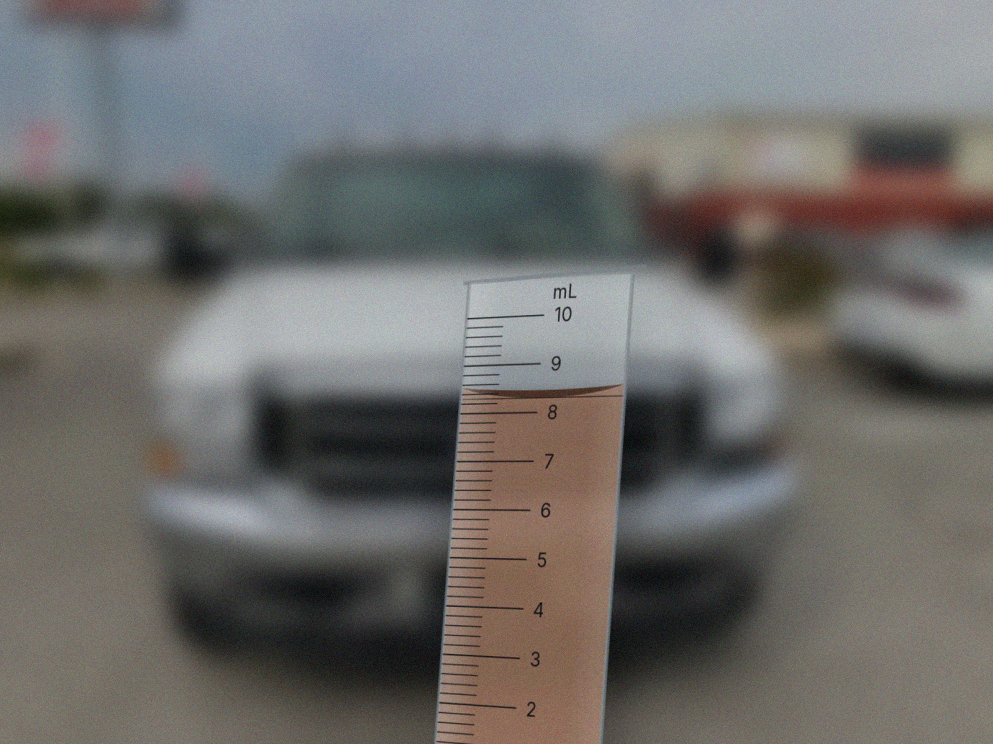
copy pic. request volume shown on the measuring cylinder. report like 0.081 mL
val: 8.3 mL
